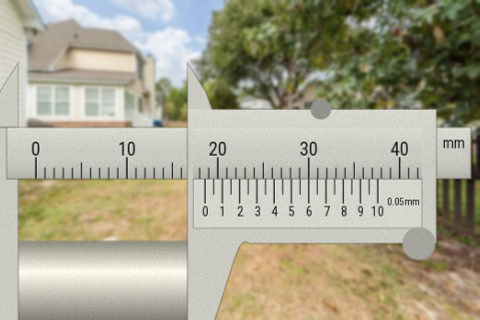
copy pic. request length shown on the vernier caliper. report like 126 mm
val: 18.6 mm
